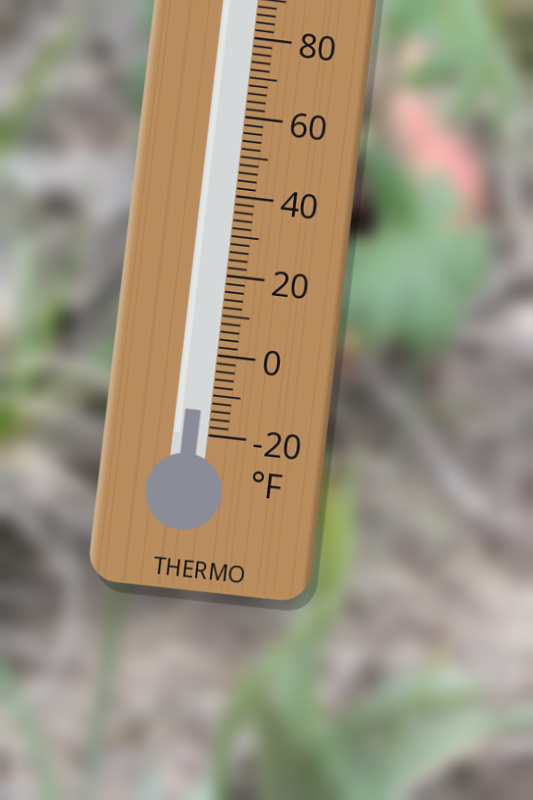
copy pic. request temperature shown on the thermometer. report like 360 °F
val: -14 °F
